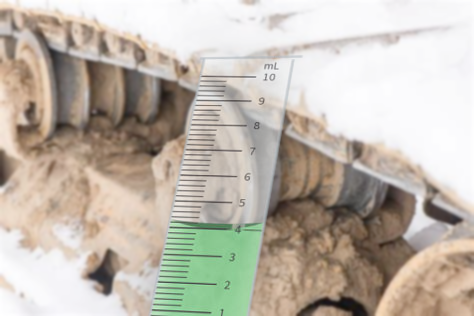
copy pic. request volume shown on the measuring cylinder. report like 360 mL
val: 4 mL
